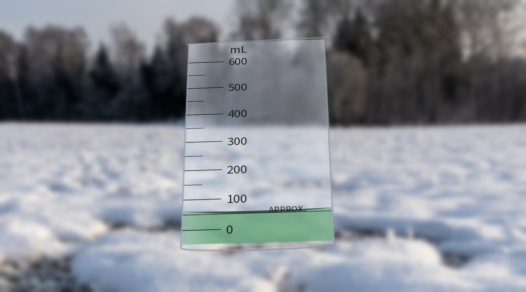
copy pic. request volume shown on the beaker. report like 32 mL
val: 50 mL
